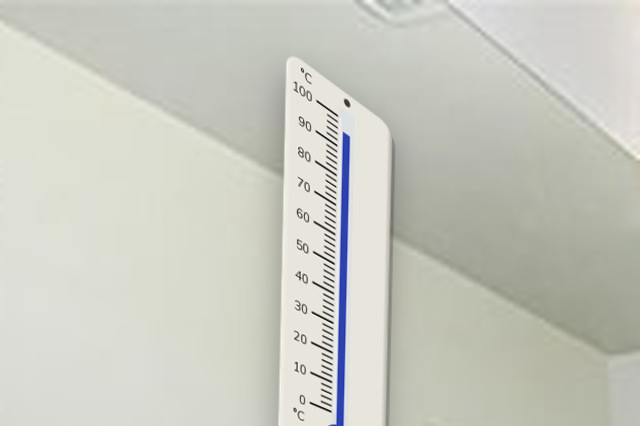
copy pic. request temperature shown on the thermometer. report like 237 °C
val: 96 °C
